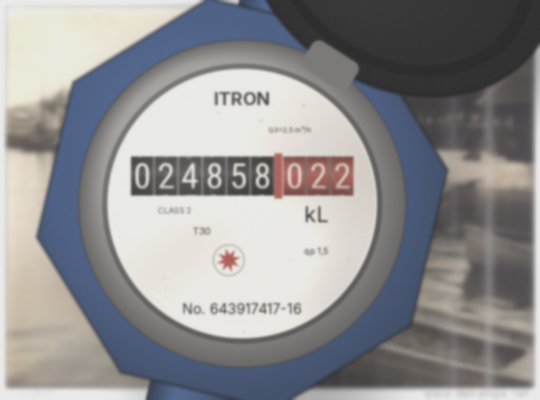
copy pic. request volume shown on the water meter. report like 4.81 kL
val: 24858.022 kL
